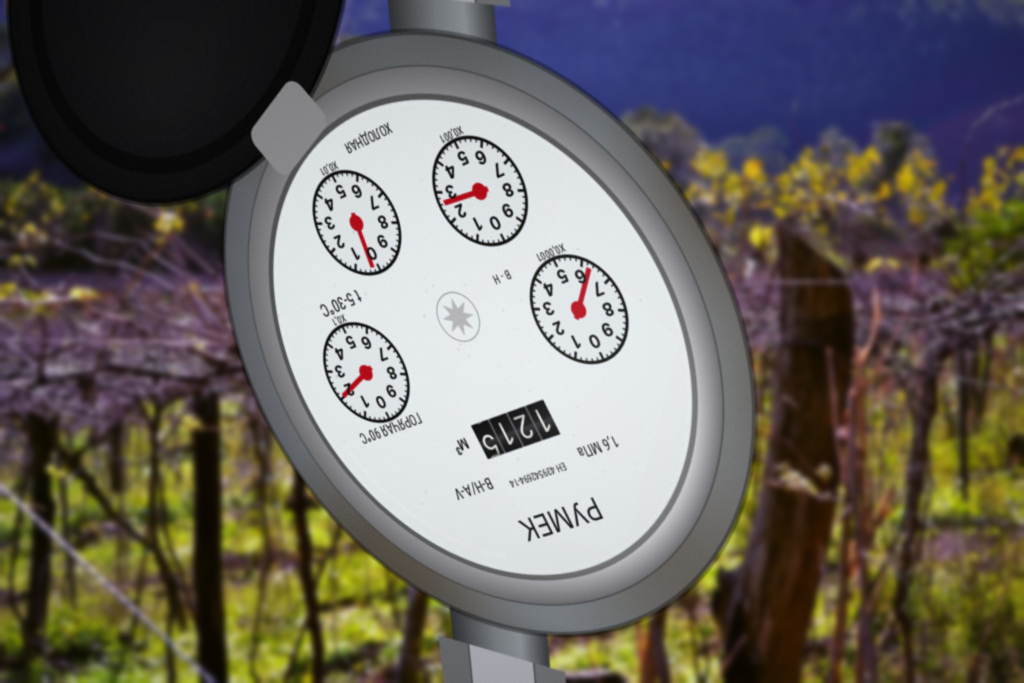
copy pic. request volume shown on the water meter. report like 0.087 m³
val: 1215.2026 m³
